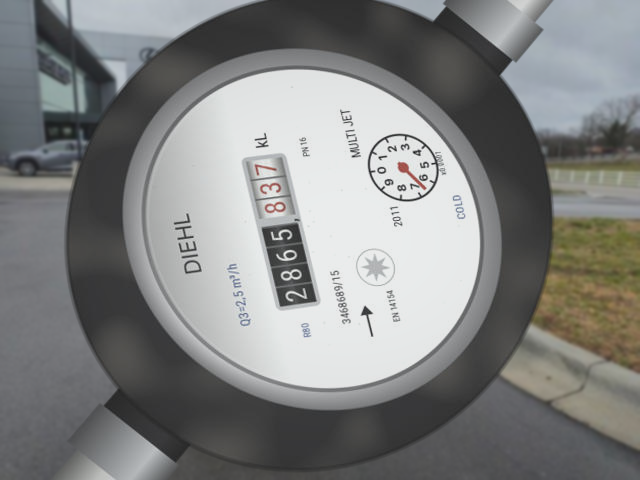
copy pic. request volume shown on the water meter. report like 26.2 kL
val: 2865.8376 kL
